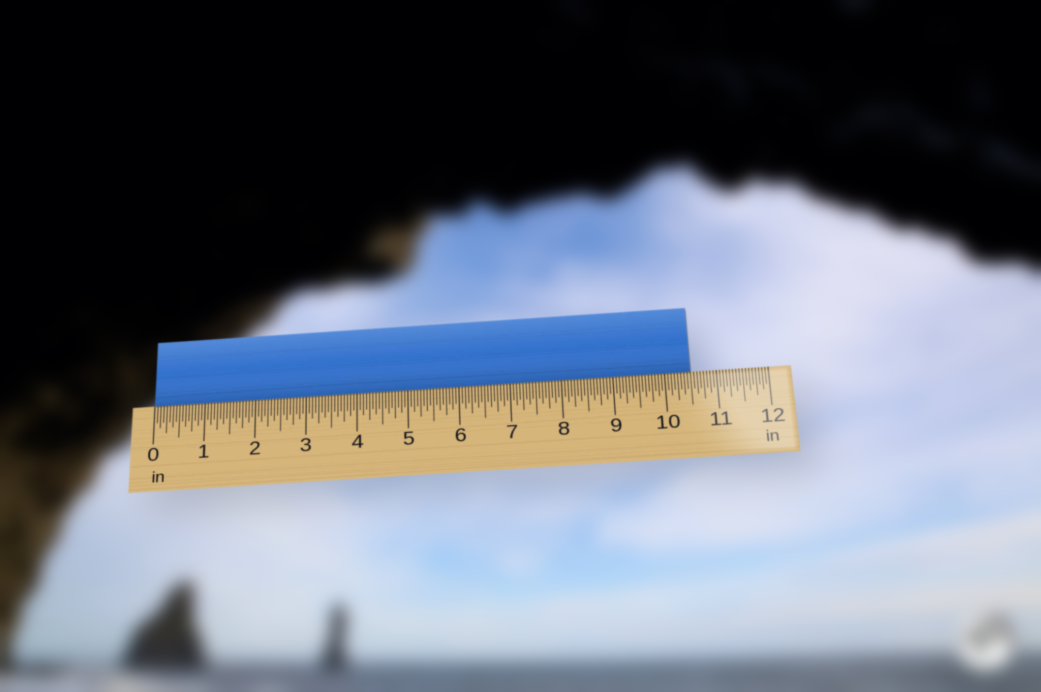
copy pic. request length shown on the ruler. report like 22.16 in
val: 10.5 in
